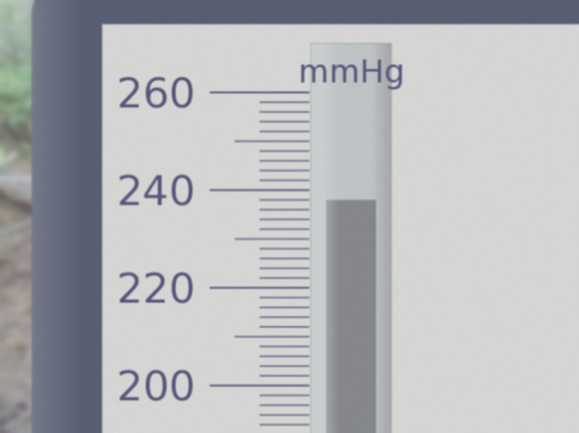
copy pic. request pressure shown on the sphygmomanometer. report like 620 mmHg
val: 238 mmHg
